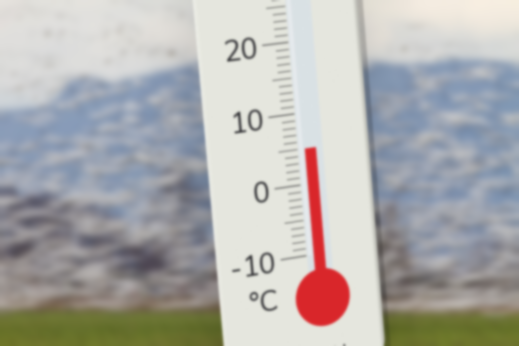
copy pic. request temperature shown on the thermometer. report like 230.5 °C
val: 5 °C
